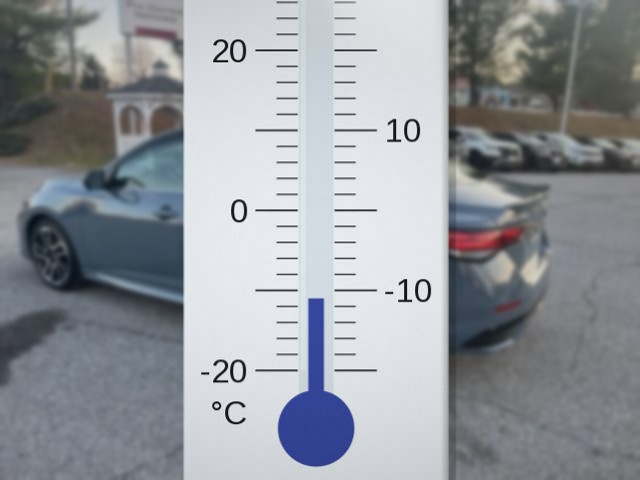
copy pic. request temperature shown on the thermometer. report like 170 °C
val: -11 °C
